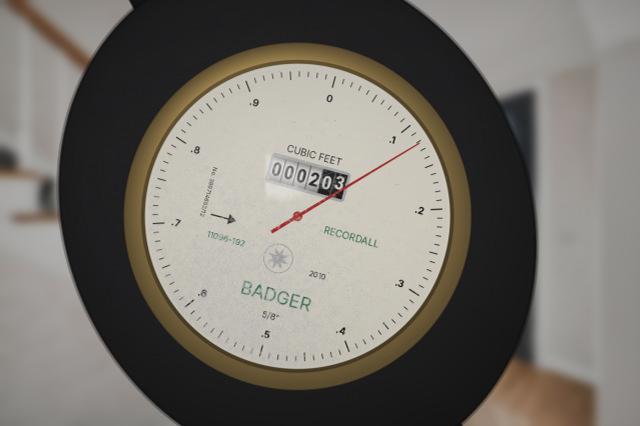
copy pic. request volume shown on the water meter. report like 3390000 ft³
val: 203.12 ft³
